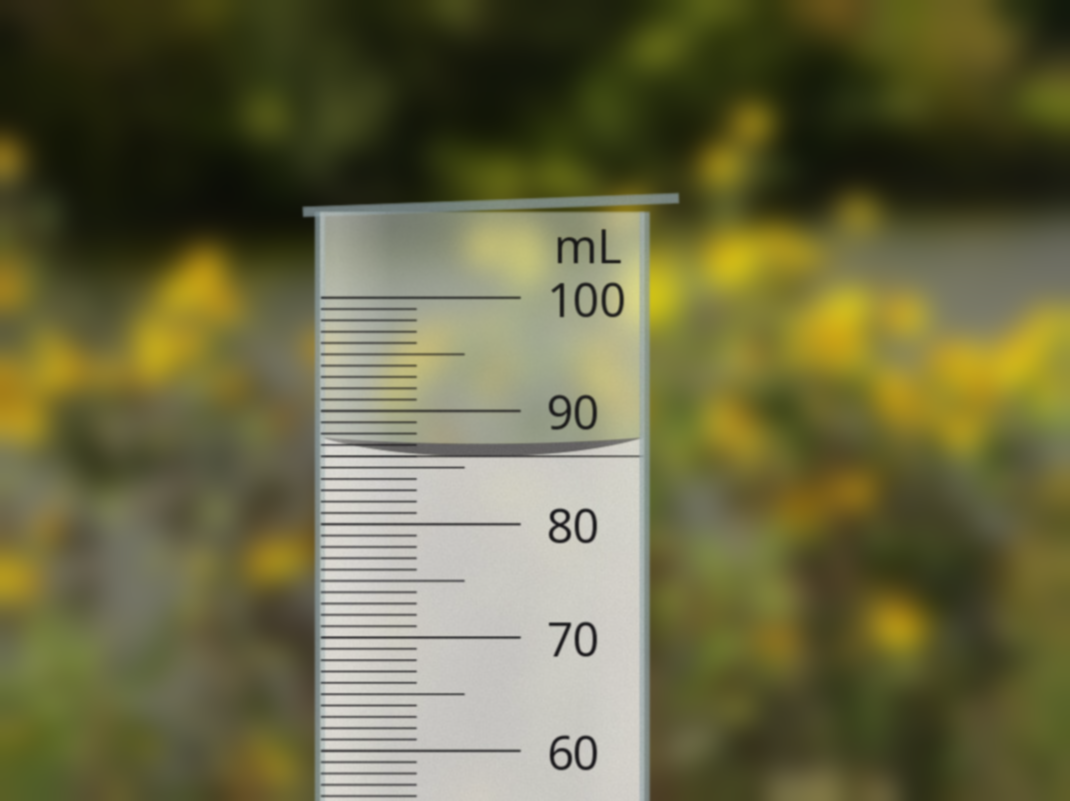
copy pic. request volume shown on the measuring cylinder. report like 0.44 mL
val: 86 mL
